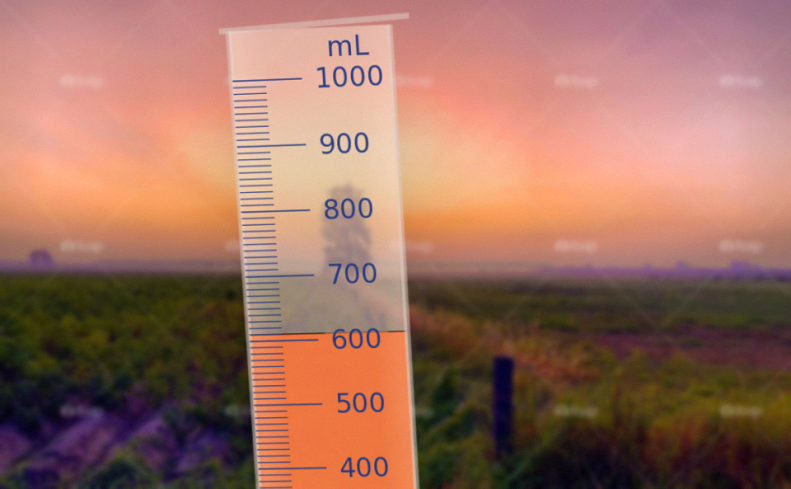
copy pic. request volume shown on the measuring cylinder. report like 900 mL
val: 610 mL
